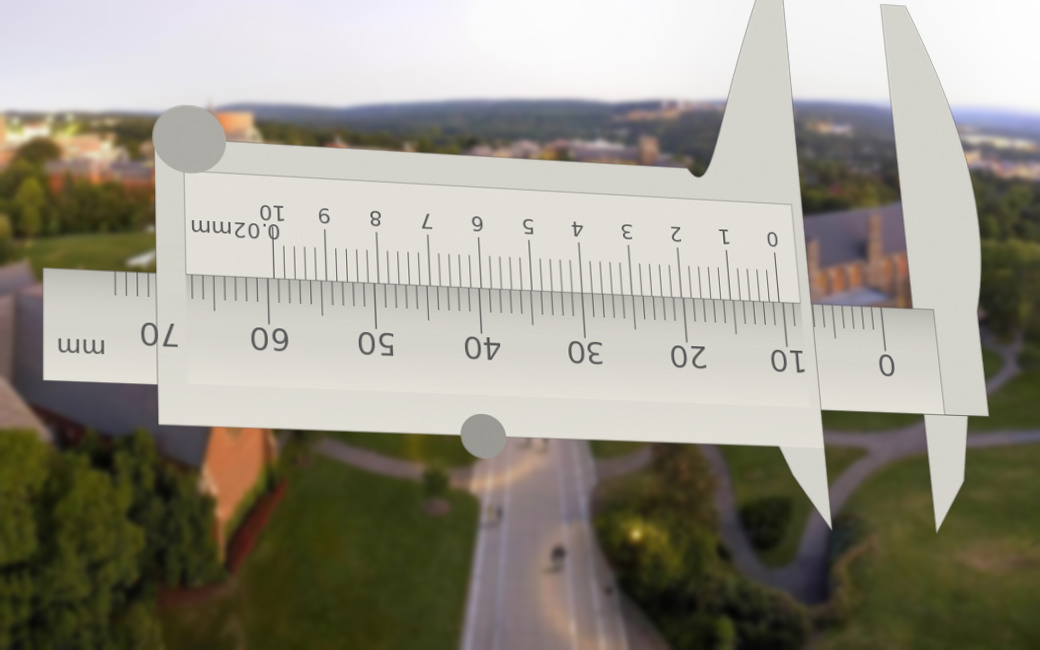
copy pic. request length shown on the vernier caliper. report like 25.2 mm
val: 10.4 mm
